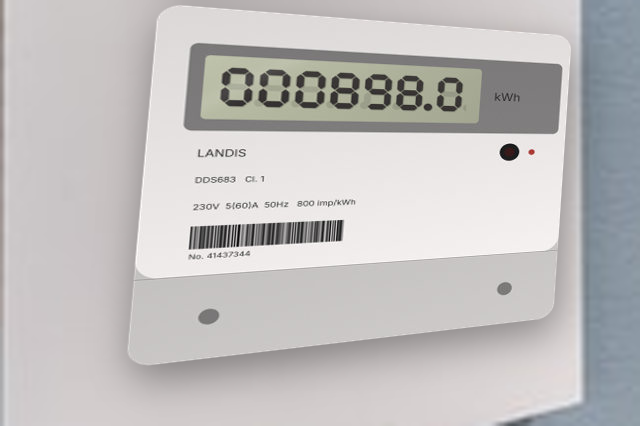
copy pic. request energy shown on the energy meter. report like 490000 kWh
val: 898.0 kWh
